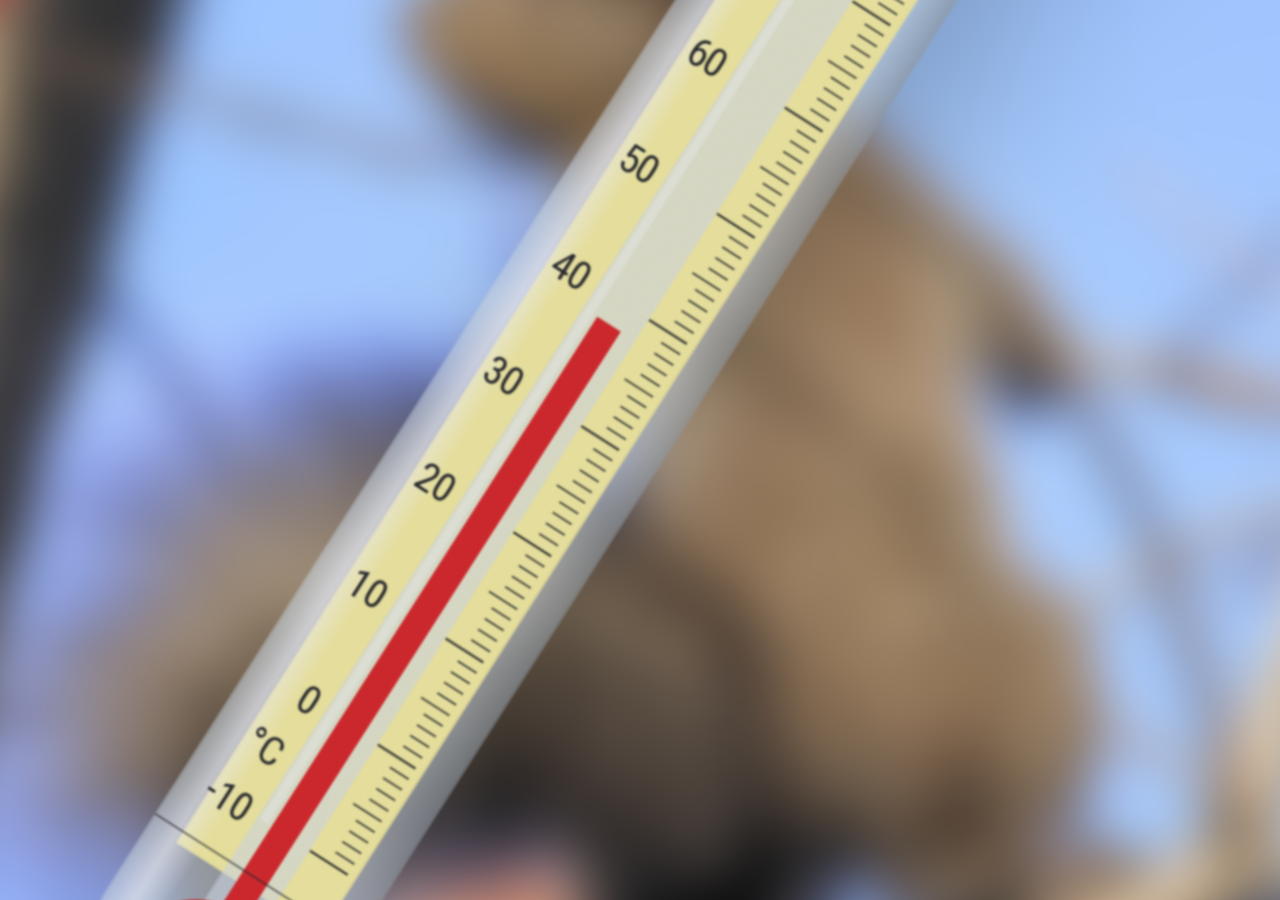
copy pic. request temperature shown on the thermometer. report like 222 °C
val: 38 °C
